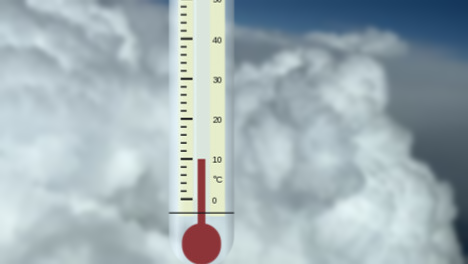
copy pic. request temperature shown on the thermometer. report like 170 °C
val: 10 °C
